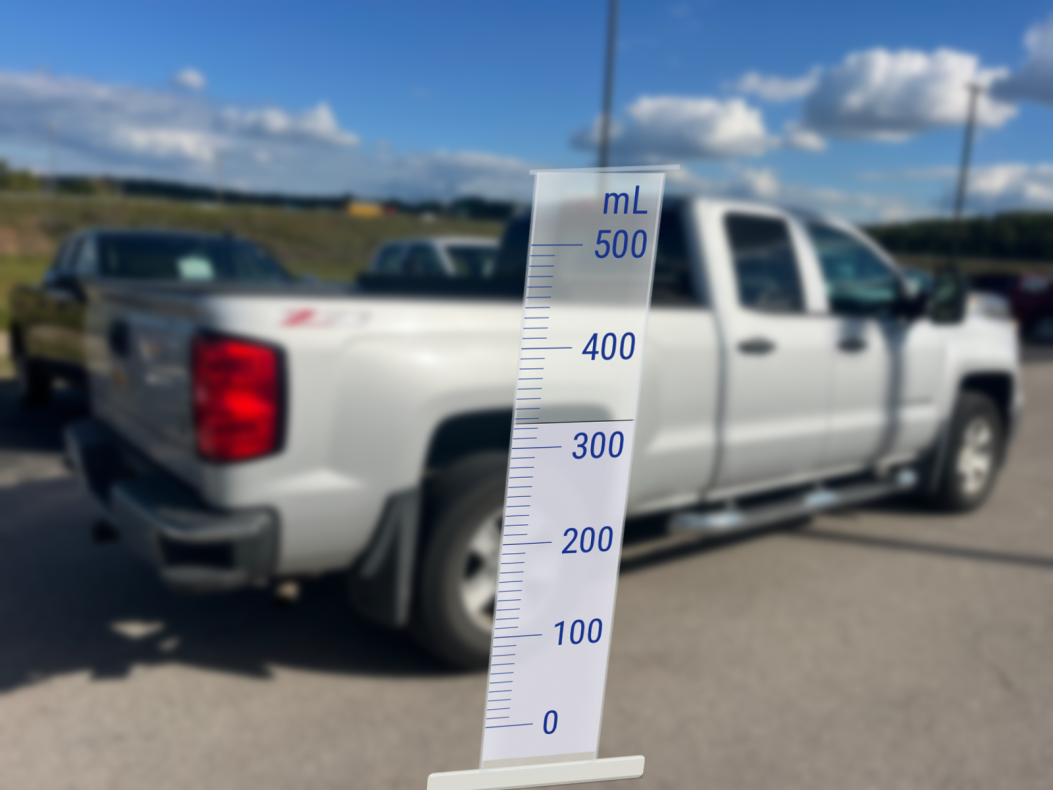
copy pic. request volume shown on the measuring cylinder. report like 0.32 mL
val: 325 mL
